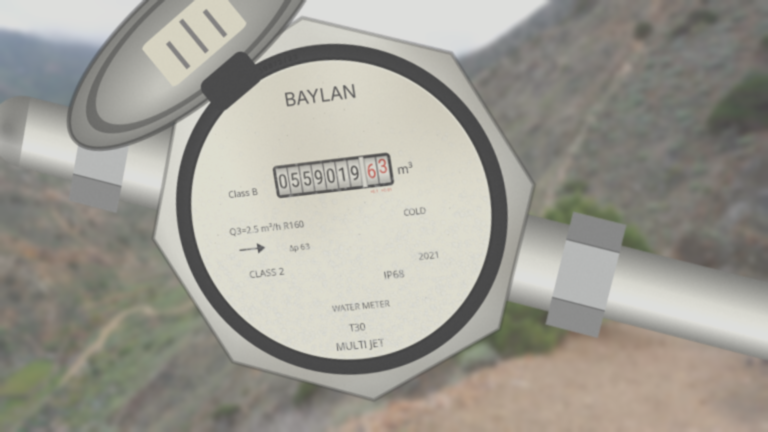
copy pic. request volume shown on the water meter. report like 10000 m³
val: 559019.63 m³
